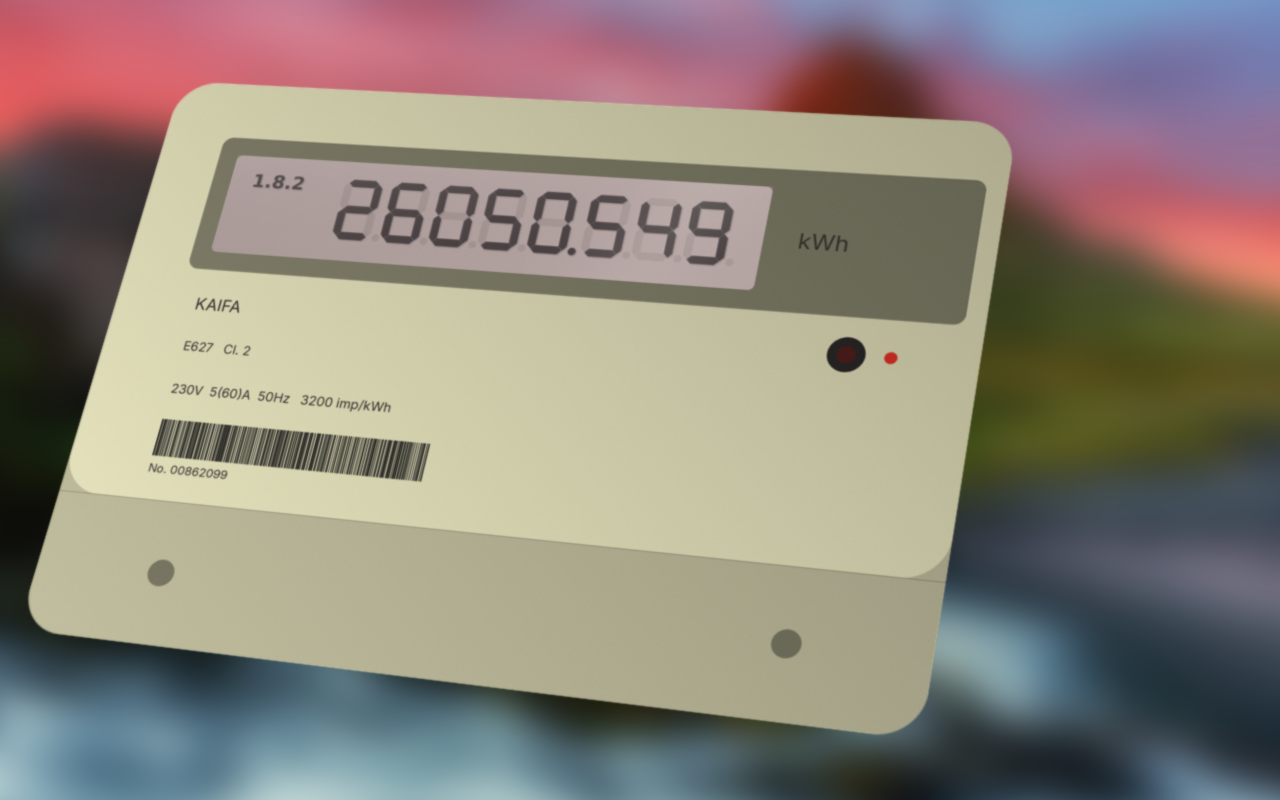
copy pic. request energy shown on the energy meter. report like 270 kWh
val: 26050.549 kWh
